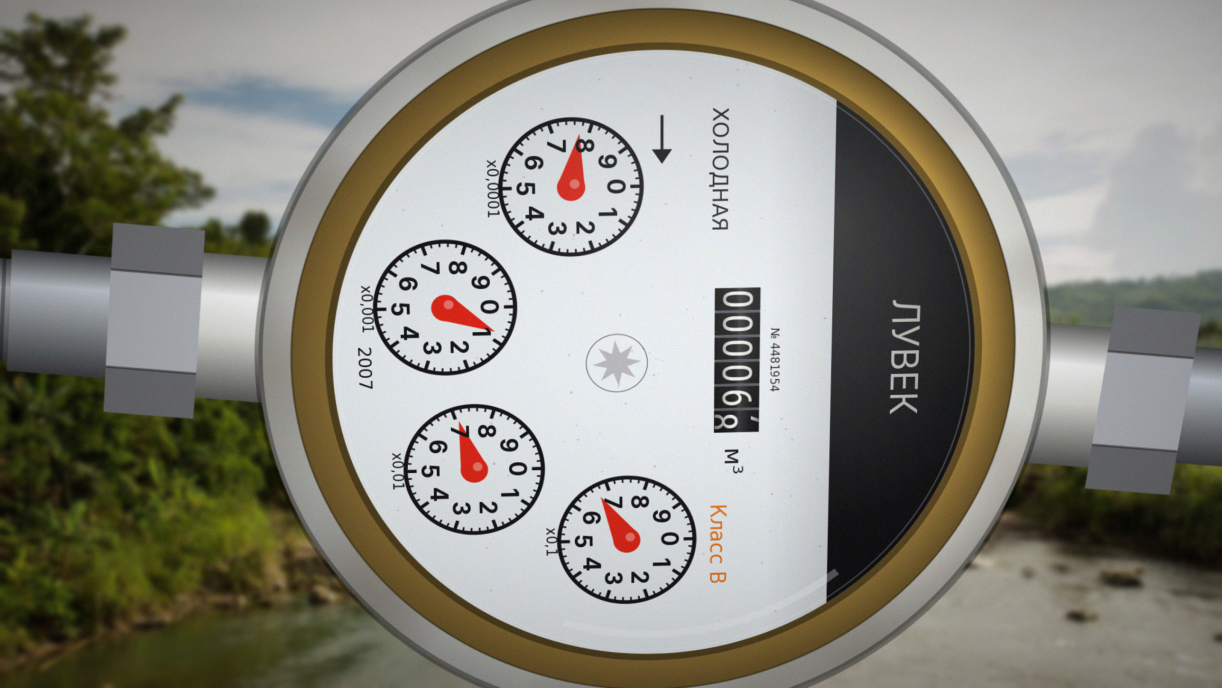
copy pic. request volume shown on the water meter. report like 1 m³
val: 67.6707 m³
